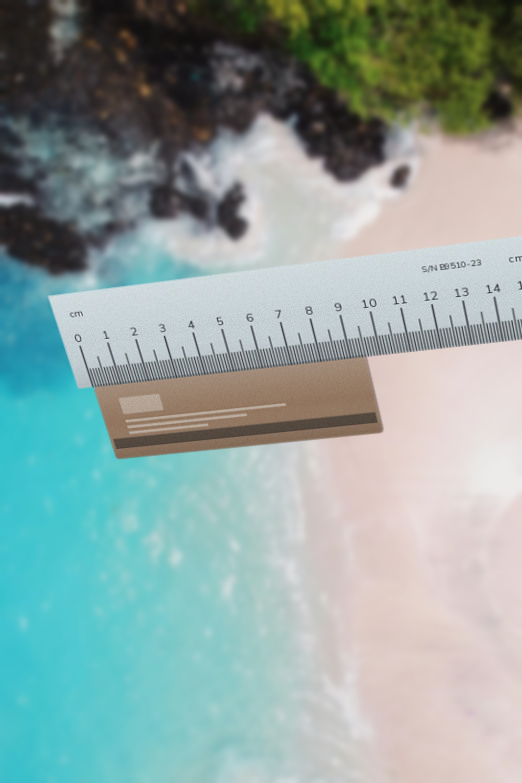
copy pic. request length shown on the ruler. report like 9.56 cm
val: 9.5 cm
